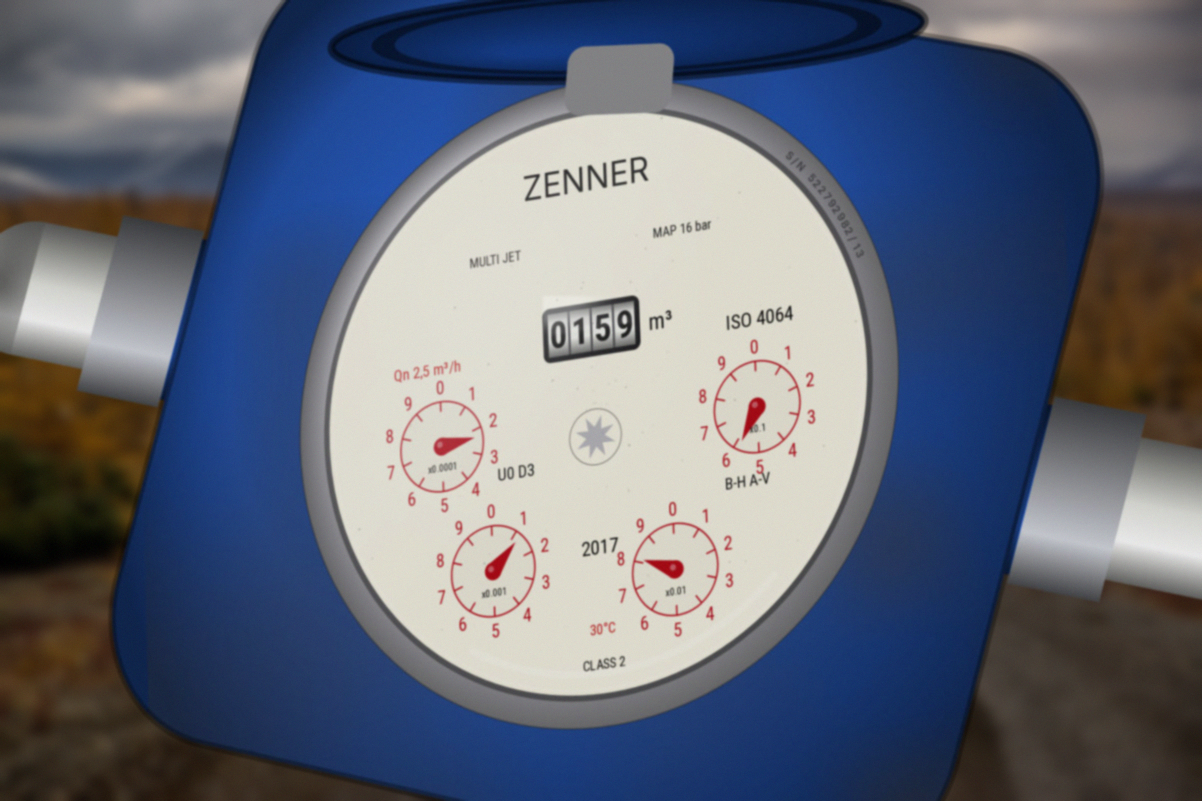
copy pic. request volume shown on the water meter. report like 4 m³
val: 159.5812 m³
